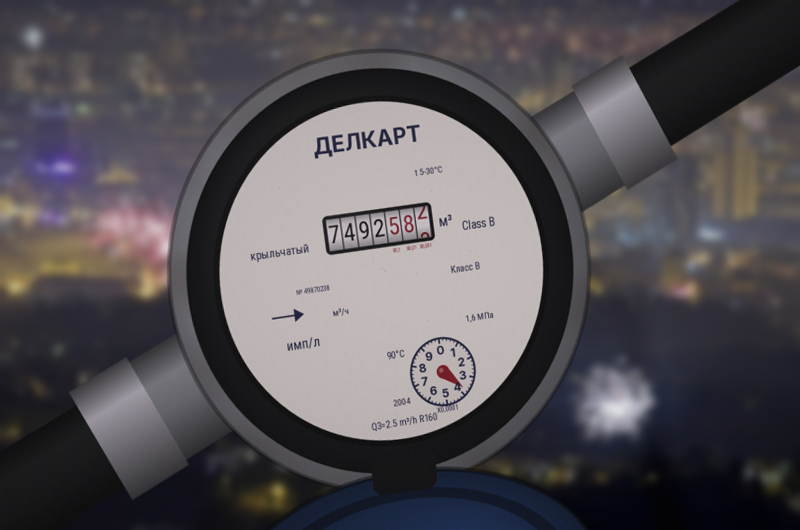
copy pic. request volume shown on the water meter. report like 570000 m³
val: 7492.5823 m³
